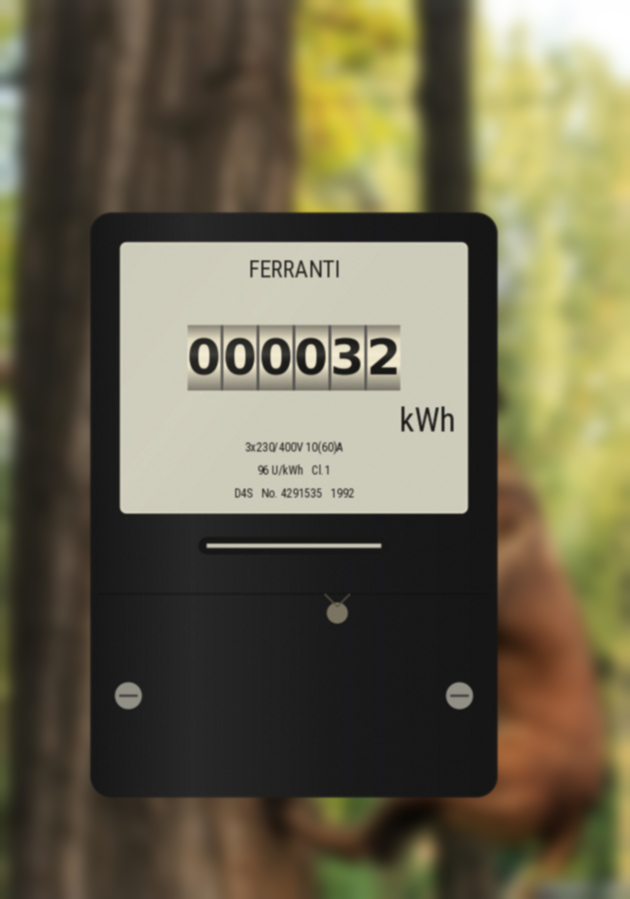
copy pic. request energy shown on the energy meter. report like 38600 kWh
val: 32 kWh
